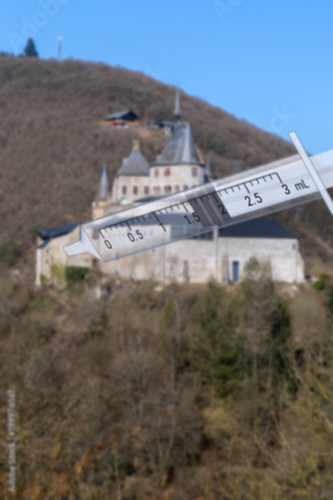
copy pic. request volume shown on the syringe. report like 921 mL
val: 1.6 mL
